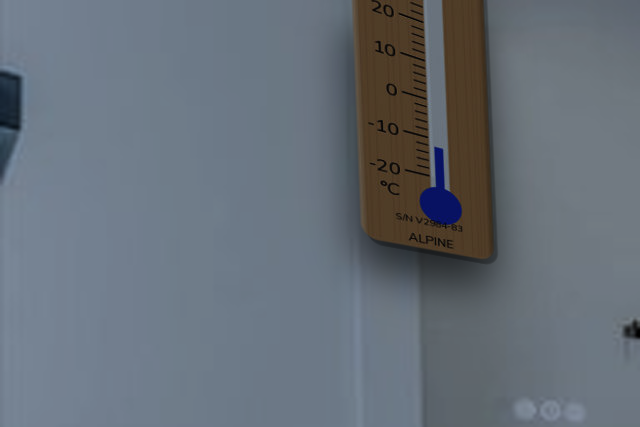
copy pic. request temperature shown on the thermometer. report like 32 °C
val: -12 °C
